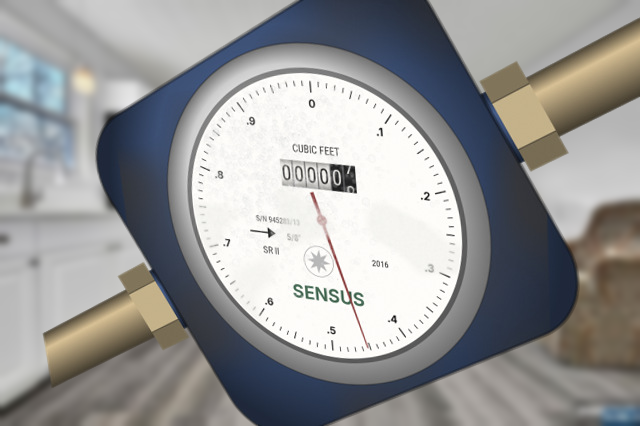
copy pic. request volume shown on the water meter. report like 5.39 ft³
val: 7.45 ft³
